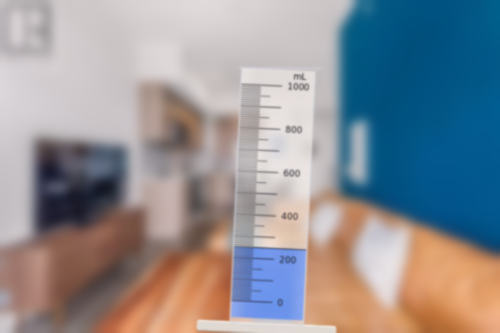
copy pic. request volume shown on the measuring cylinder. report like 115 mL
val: 250 mL
